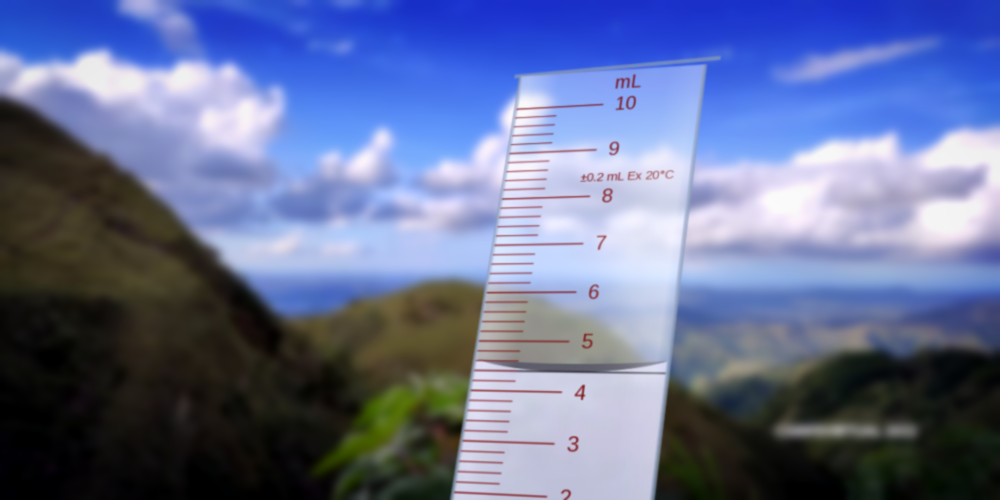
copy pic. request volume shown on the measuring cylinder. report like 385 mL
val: 4.4 mL
